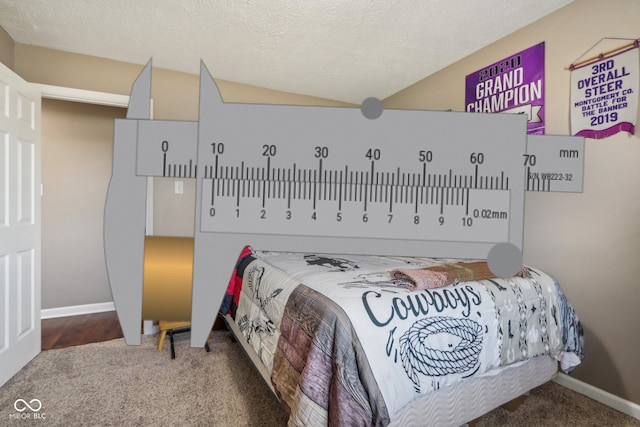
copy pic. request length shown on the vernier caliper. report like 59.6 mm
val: 9.5 mm
